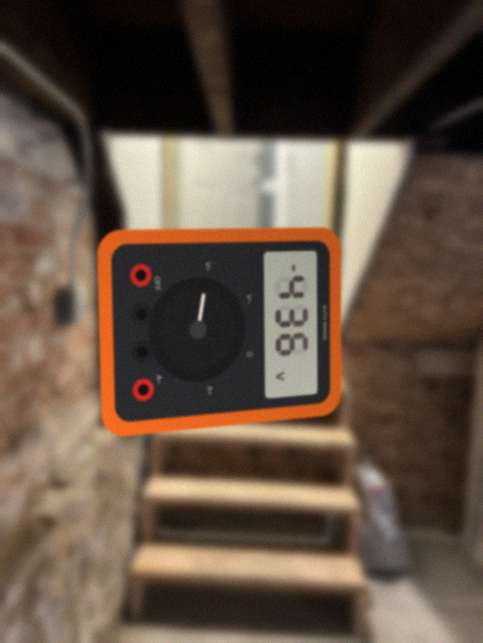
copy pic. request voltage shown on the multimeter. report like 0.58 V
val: -436 V
